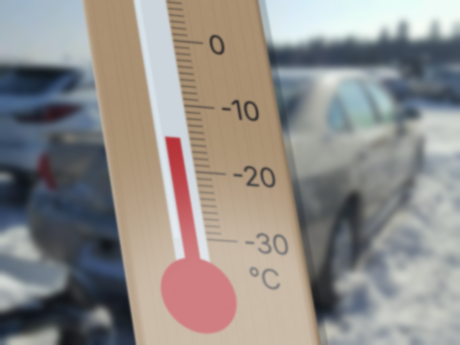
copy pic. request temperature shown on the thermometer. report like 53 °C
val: -15 °C
